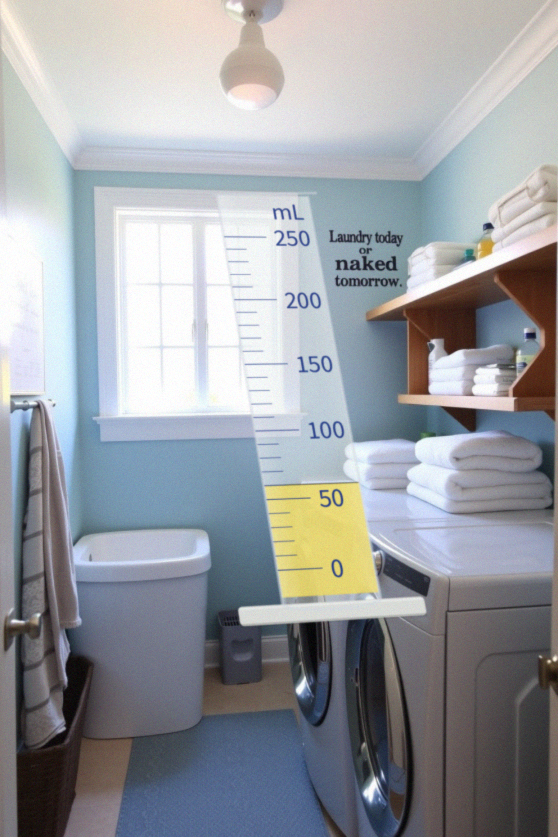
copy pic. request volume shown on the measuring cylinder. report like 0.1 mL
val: 60 mL
